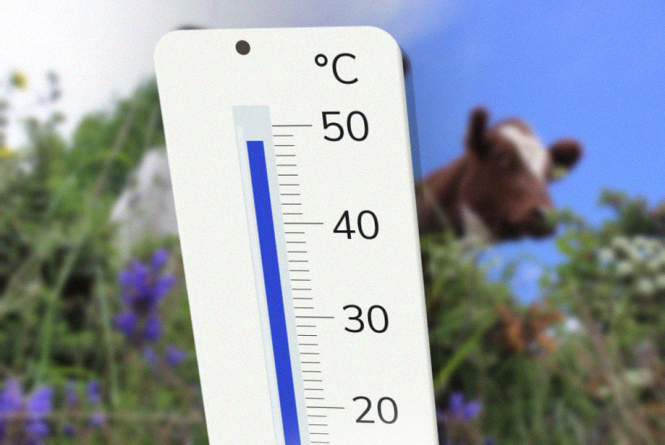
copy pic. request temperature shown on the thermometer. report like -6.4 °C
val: 48.5 °C
